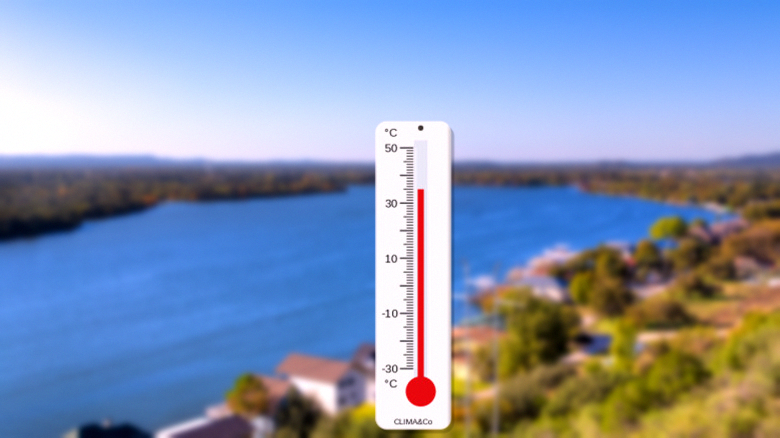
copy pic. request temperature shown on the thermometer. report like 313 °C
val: 35 °C
